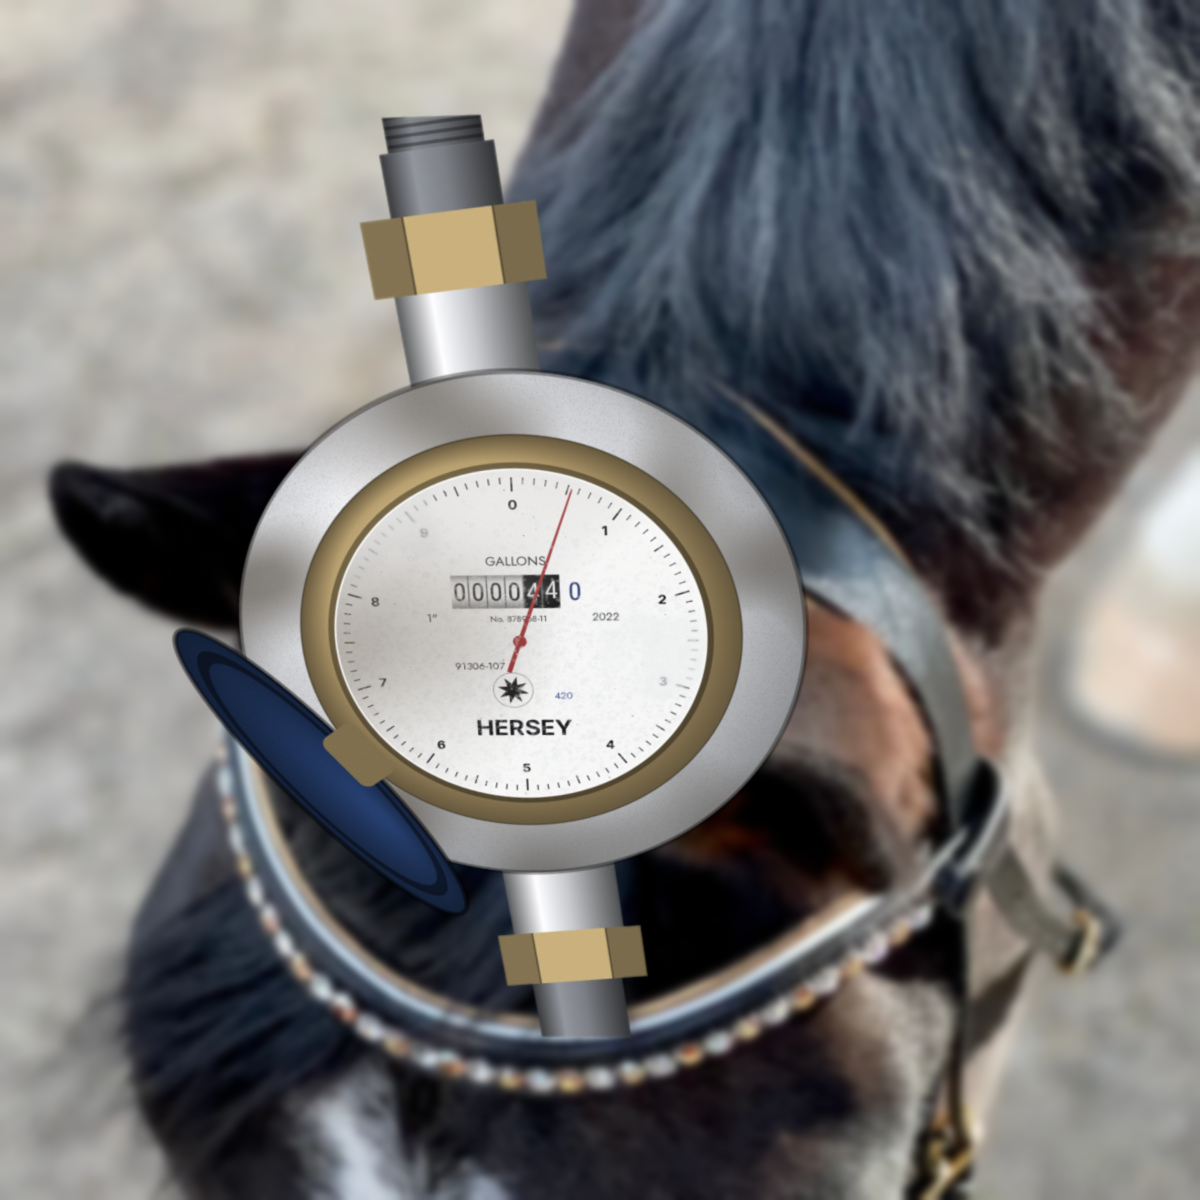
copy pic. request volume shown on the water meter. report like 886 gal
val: 440.5 gal
